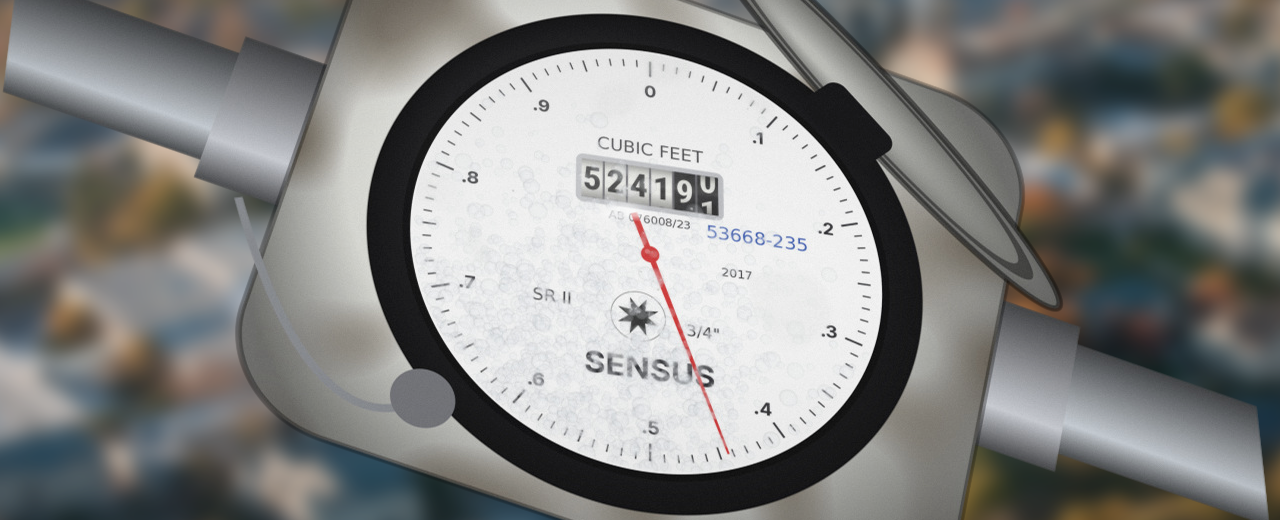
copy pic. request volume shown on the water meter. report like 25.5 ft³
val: 524190.44 ft³
